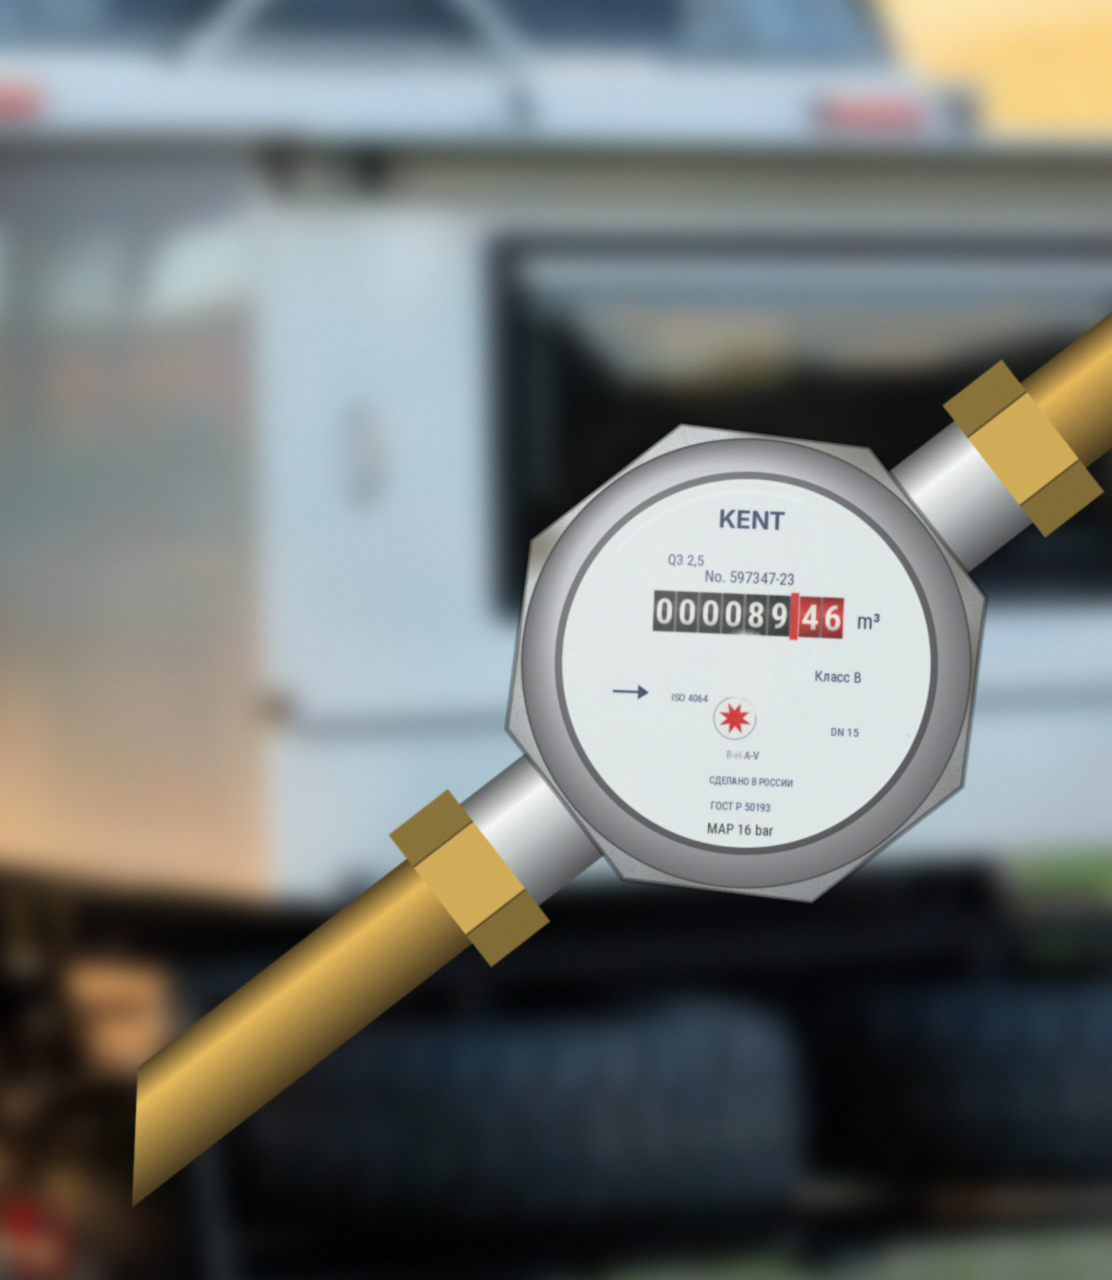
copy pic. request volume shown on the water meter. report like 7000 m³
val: 89.46 m³
